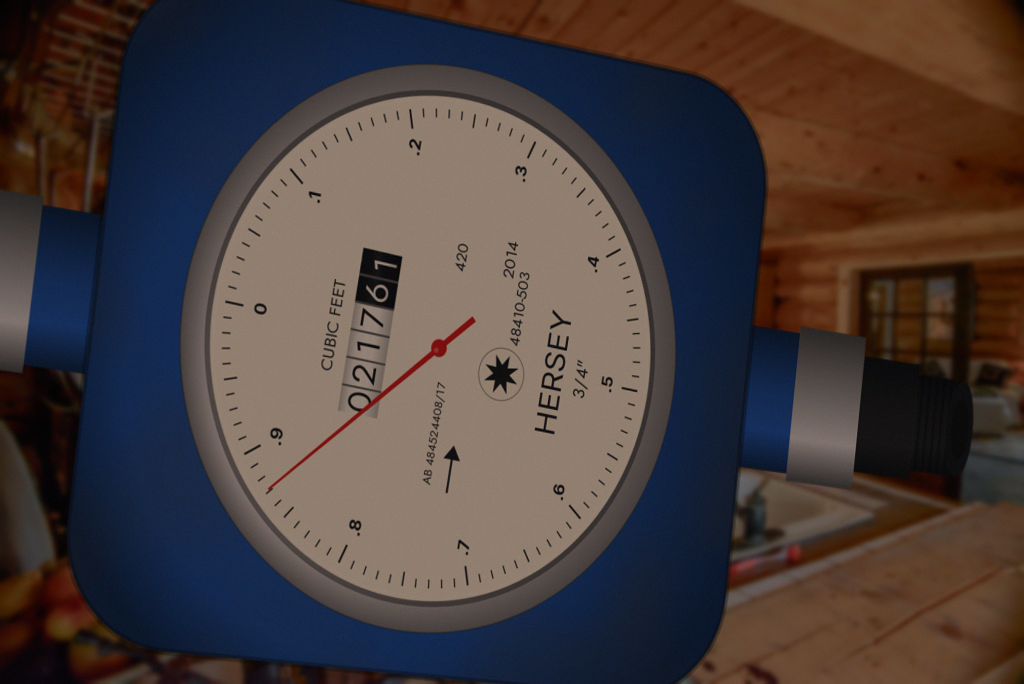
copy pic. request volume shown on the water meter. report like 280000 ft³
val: 21760.87 ft³
